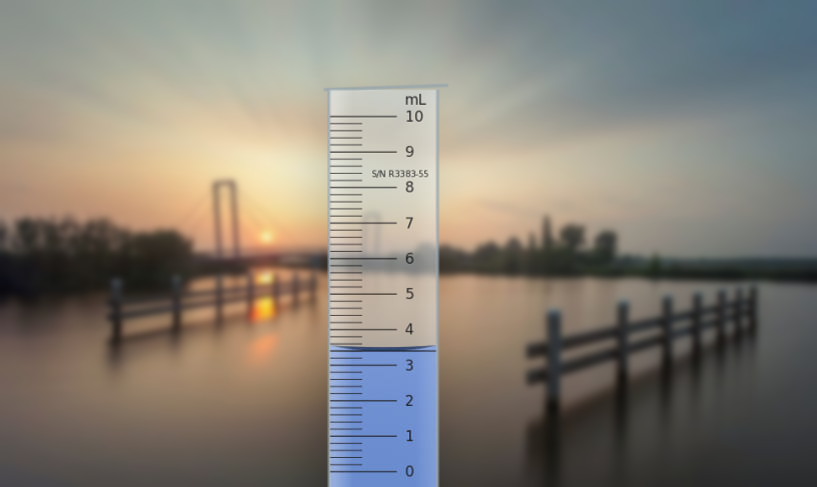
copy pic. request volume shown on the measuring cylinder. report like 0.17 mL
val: 3.4 mL
